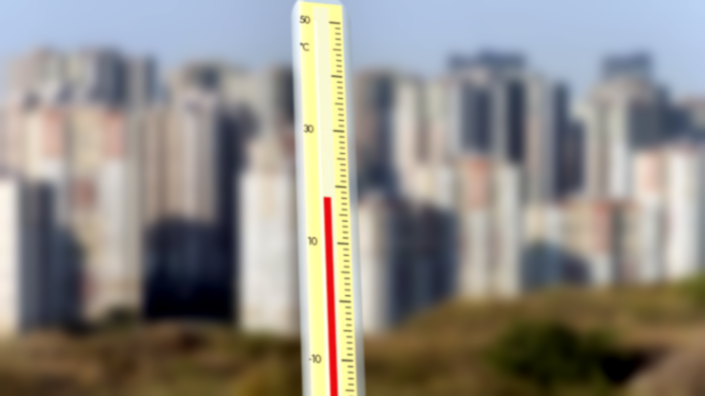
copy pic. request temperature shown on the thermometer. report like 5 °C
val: 18 °C
